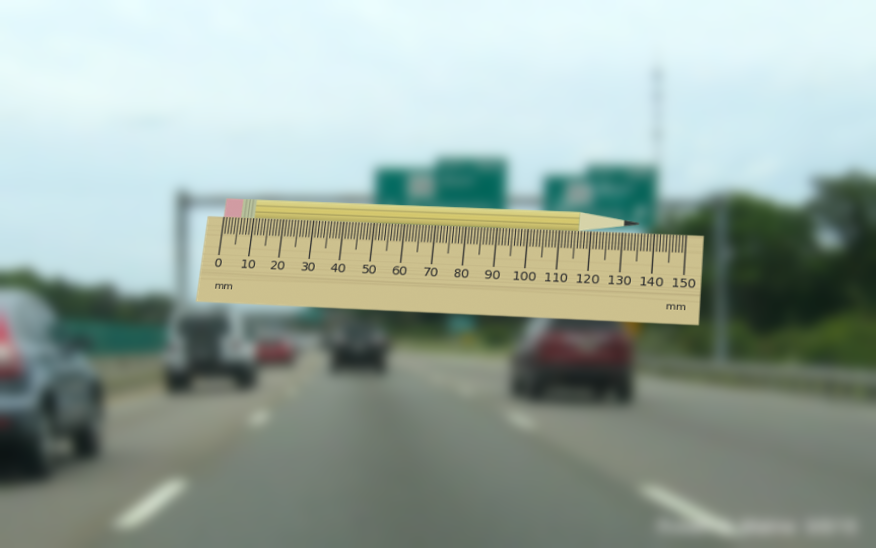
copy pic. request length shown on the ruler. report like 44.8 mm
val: 135 mm
